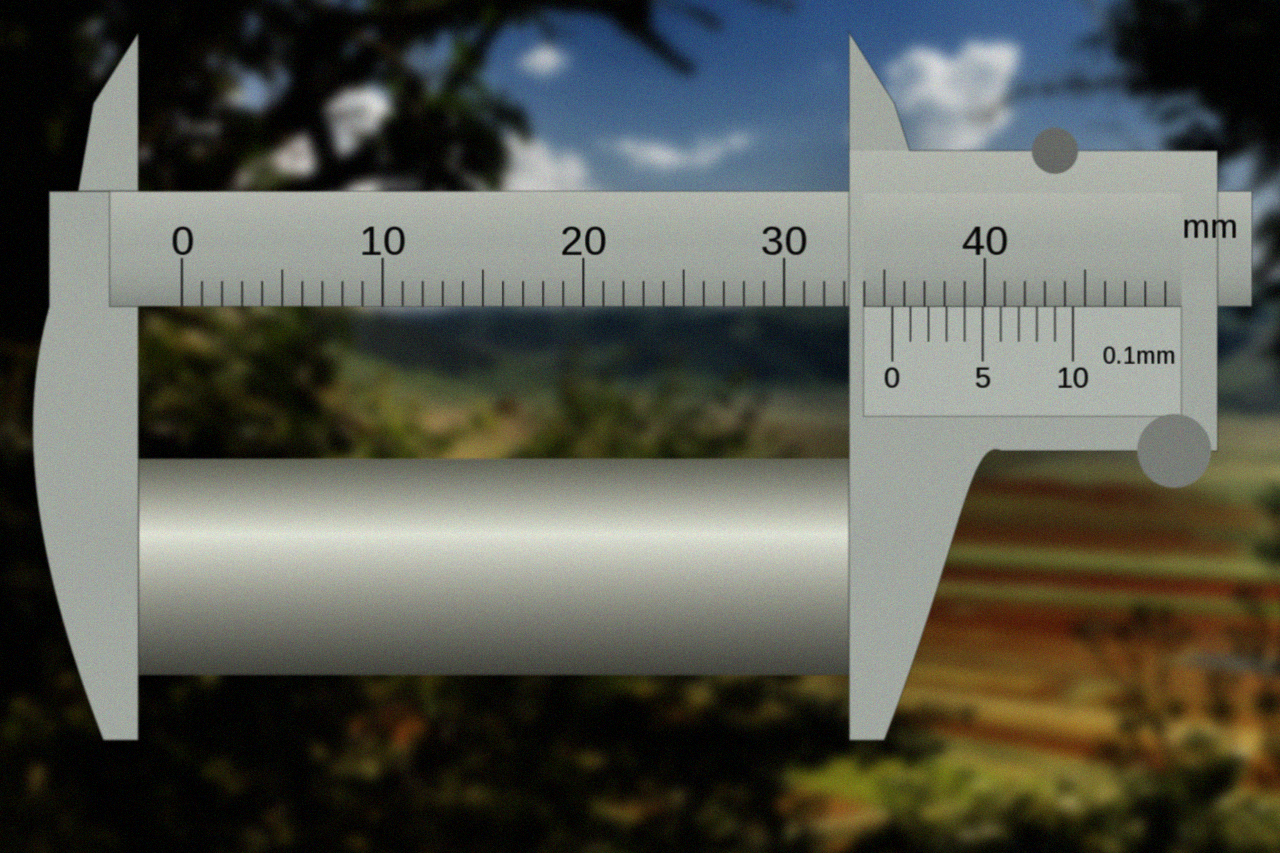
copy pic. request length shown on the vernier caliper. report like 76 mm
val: 35.4 mm
